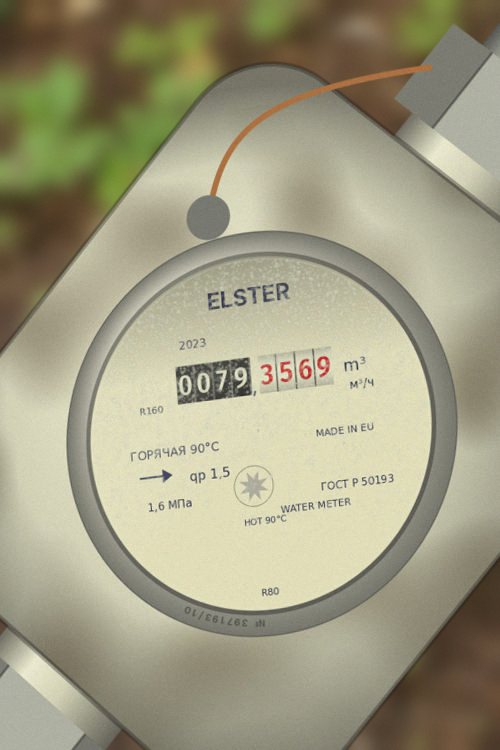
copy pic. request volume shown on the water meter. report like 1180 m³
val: 79.3569 m³
